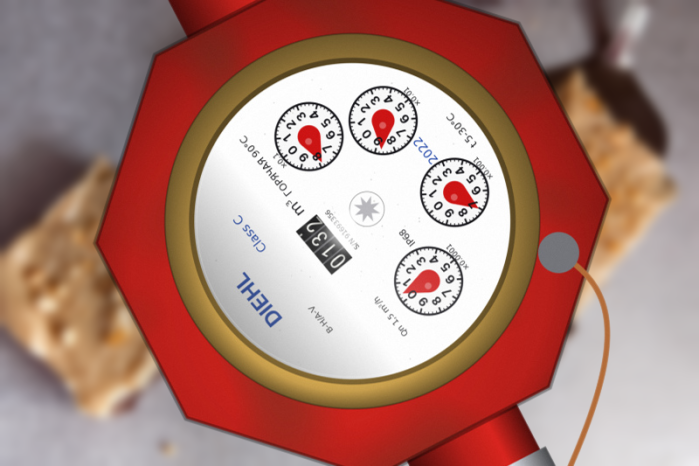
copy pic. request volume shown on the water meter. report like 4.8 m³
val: 131.7870 m³
